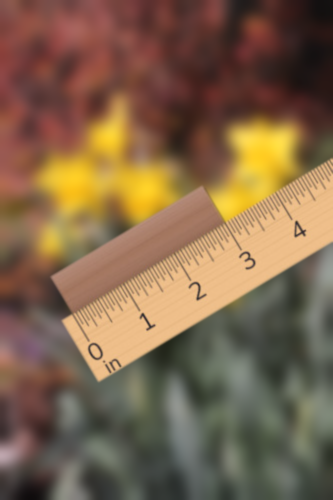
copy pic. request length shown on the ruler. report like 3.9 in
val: 3 in
